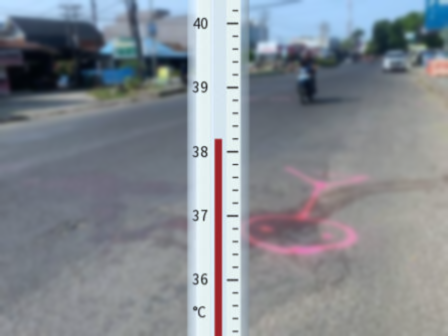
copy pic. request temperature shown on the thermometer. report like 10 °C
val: 38.2 °C
